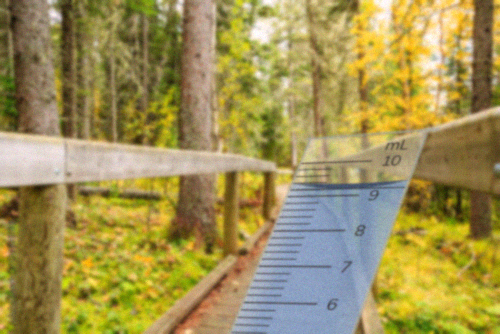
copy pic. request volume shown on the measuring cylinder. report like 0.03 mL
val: 9.2 mL
